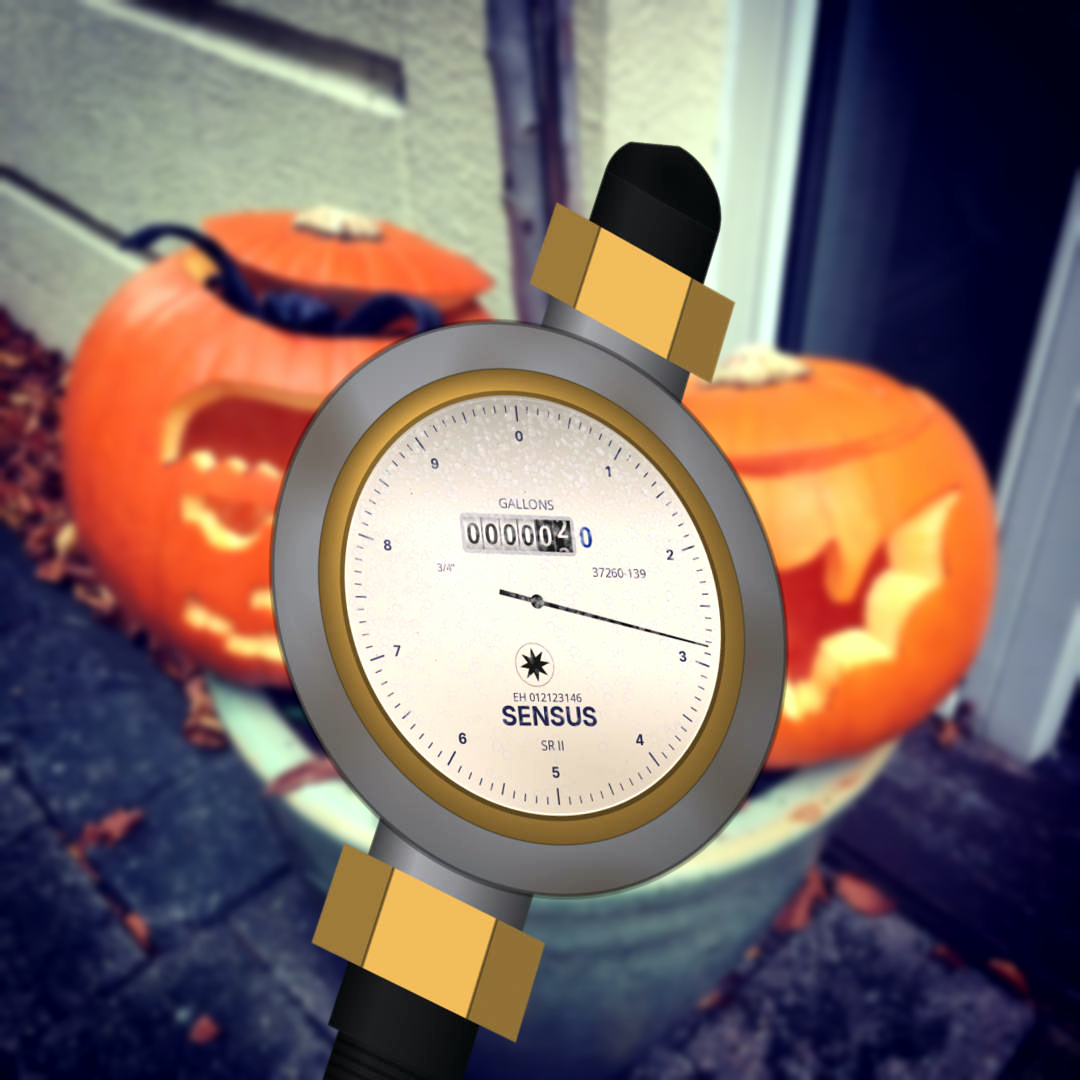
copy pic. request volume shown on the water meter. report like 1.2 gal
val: 22.8 gal
